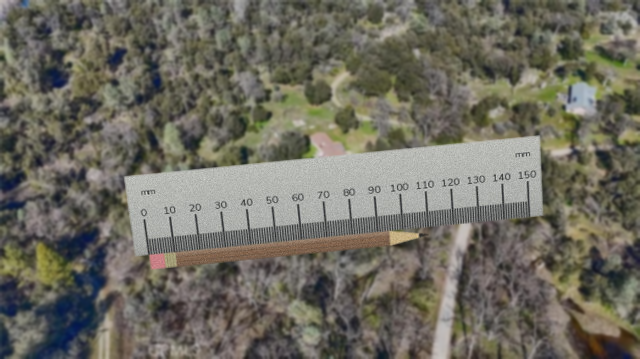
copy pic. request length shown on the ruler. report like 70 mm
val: 110 mm
